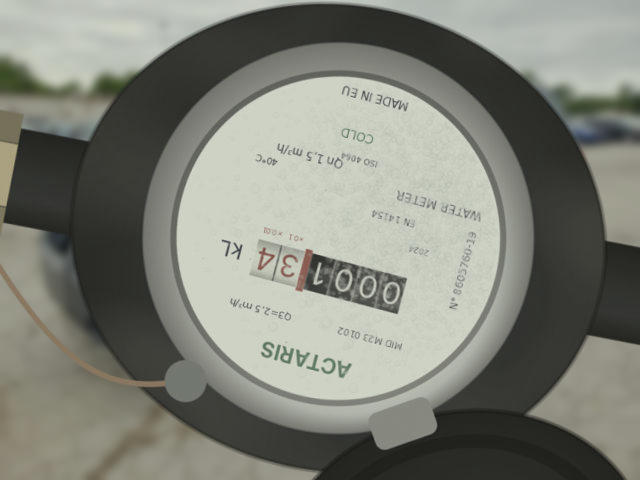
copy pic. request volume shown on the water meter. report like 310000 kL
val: 1.34 kL
